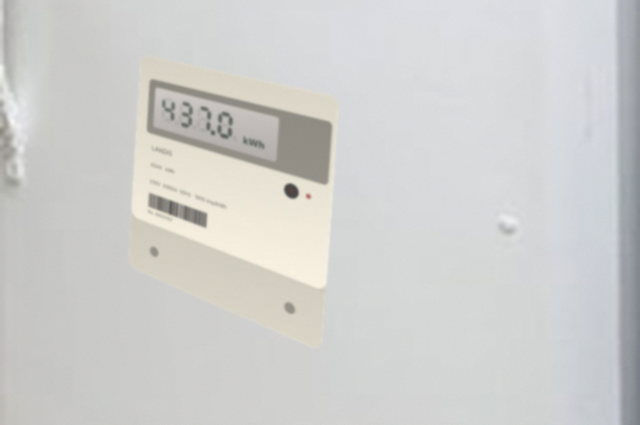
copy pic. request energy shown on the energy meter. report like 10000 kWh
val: 437.0 kWh
